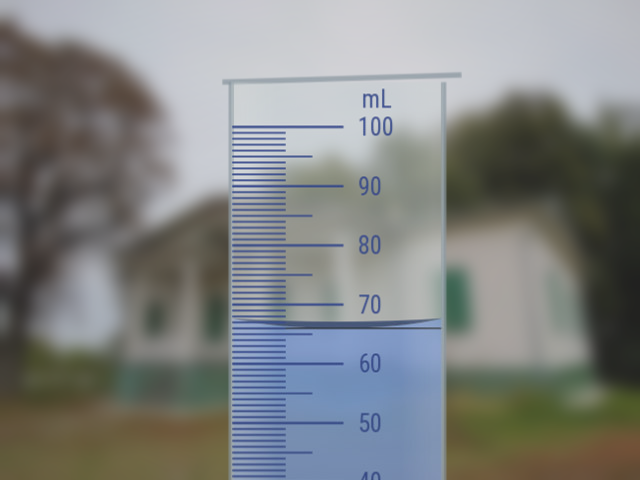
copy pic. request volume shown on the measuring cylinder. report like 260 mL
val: 66 mL
